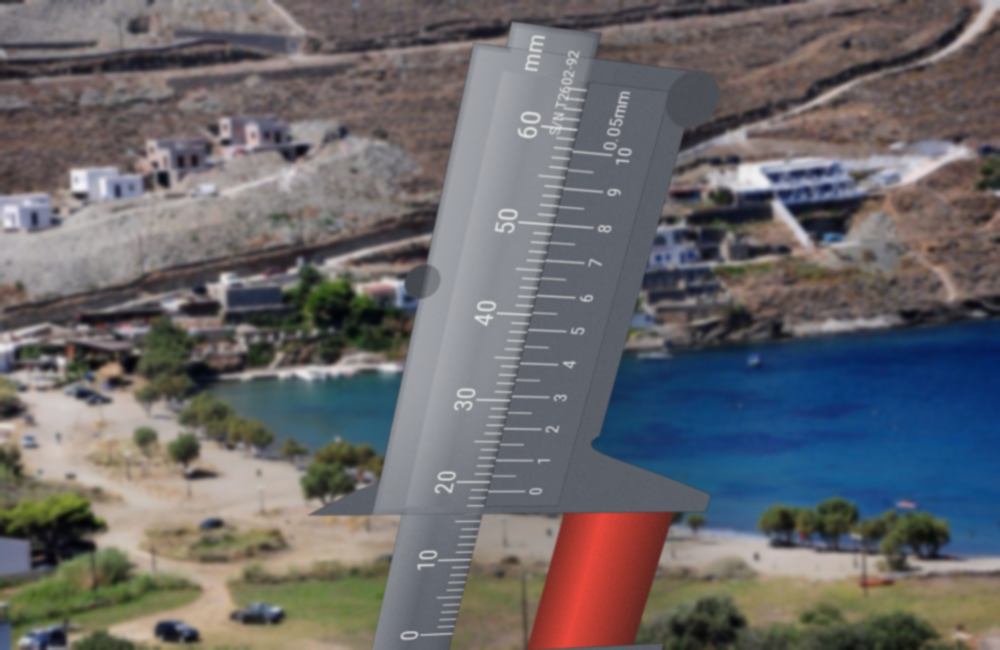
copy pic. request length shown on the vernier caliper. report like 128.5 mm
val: 18.8 mm
